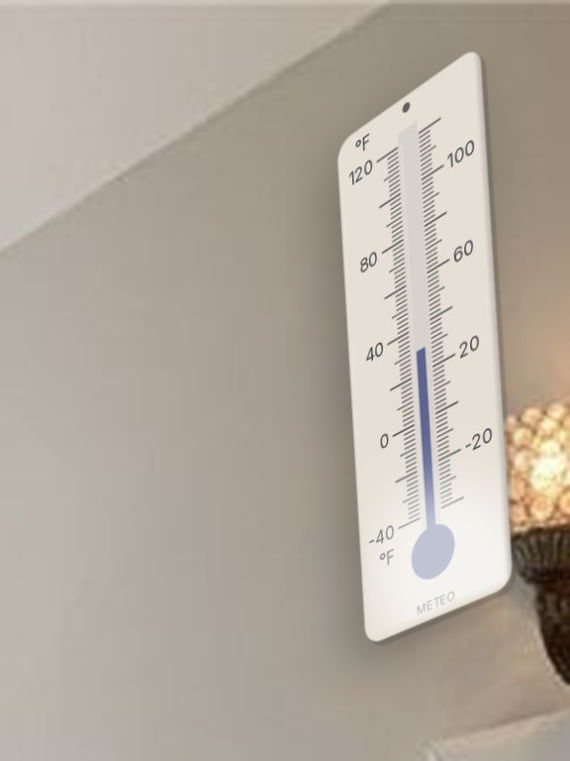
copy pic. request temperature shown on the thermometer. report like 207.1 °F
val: 30 °F
